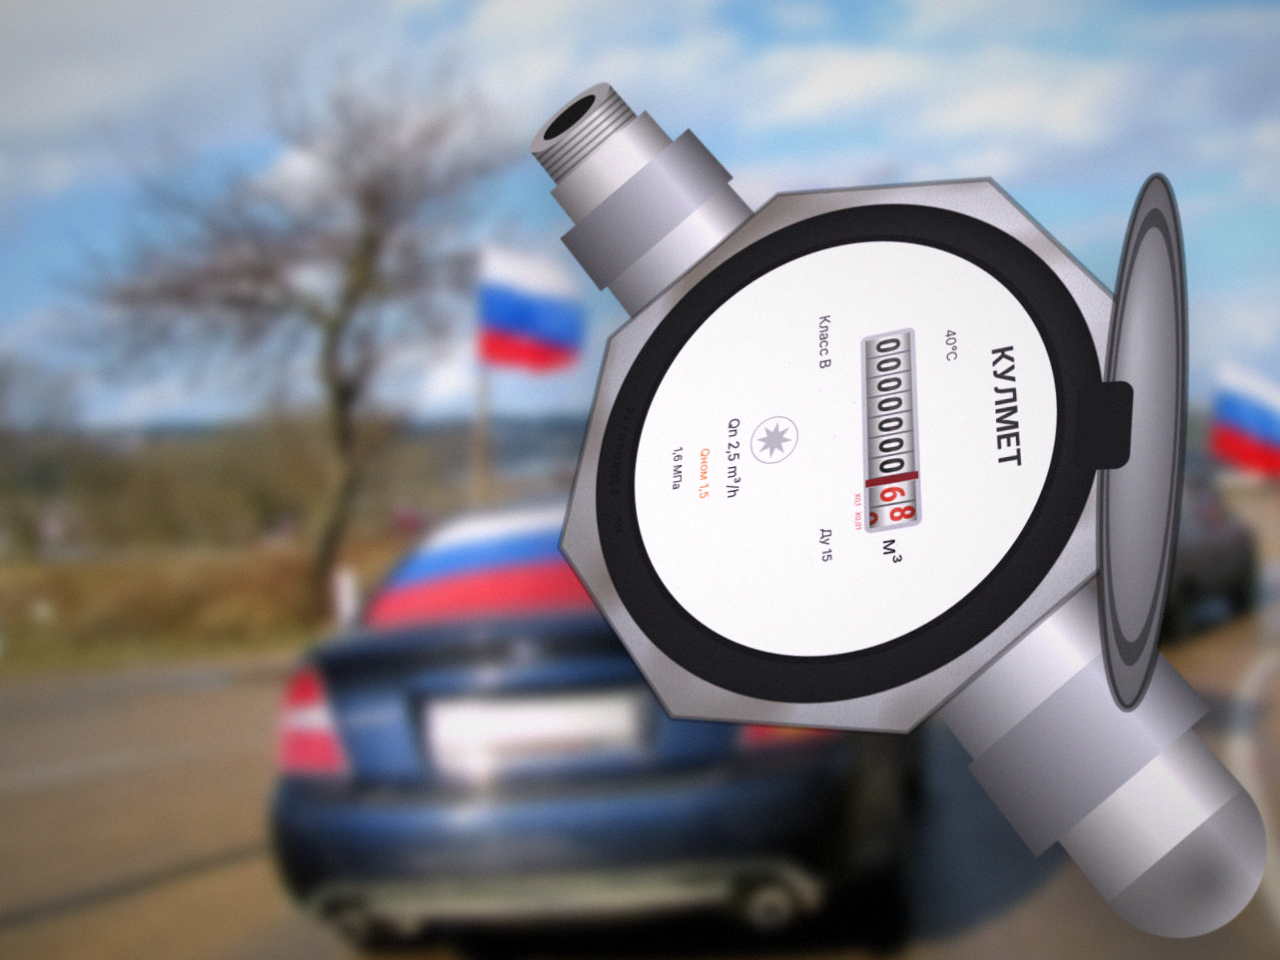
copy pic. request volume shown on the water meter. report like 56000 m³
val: 0.68 m³
